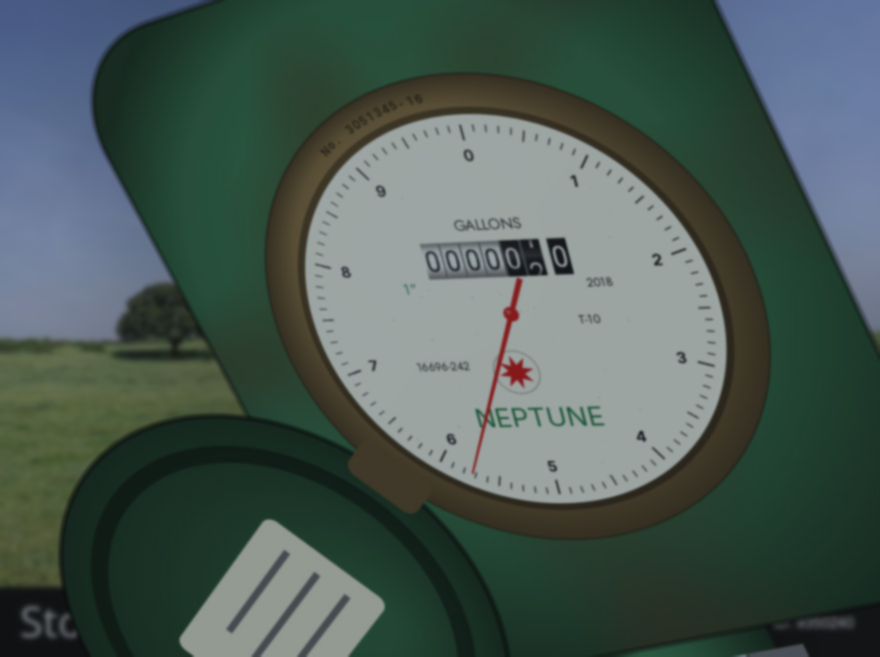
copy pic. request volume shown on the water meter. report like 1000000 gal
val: 15.7 gal
